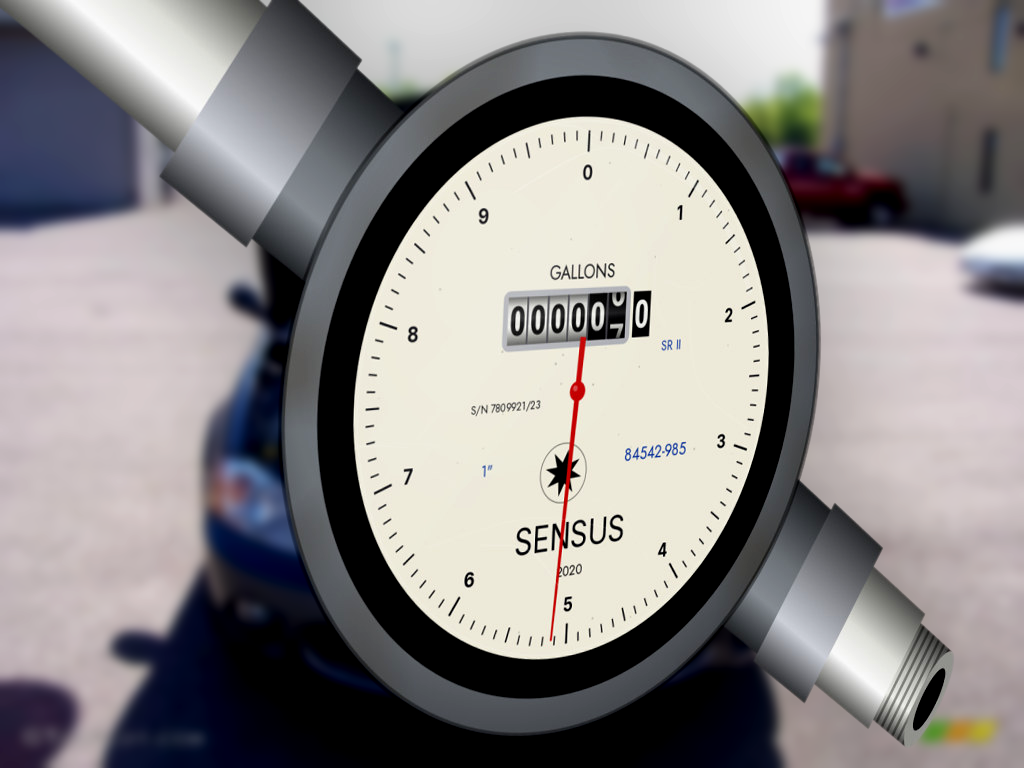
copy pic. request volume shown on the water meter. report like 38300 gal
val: 65.1 gal
